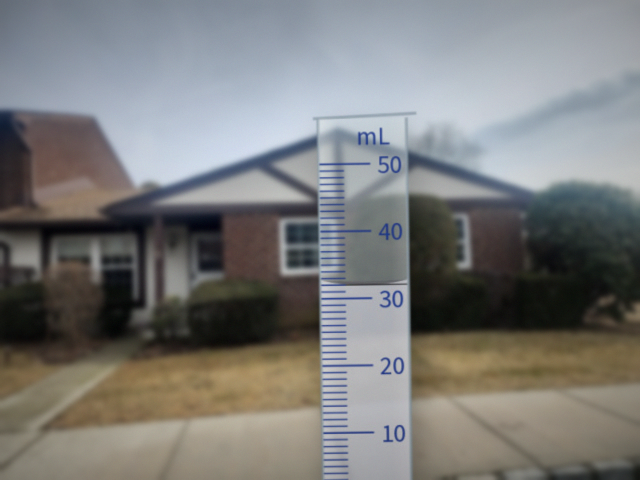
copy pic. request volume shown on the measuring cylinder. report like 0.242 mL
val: 32 mL
